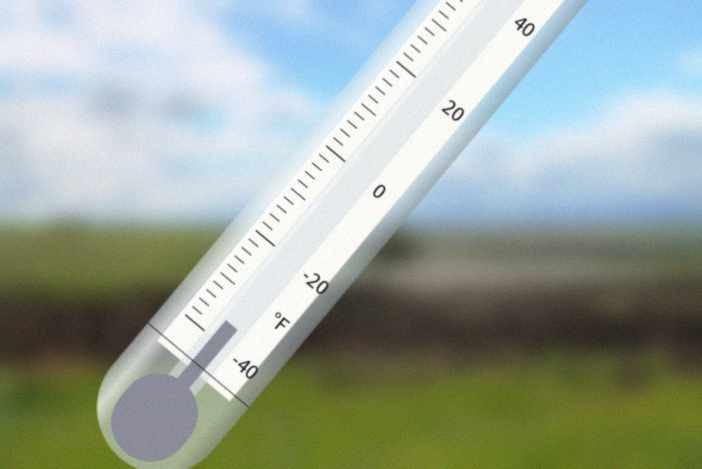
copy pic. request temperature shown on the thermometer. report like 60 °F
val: -36 °F
